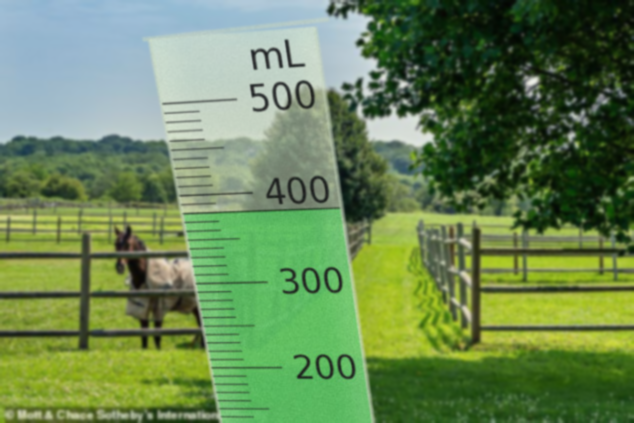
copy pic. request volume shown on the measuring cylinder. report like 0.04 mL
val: 380 mL
